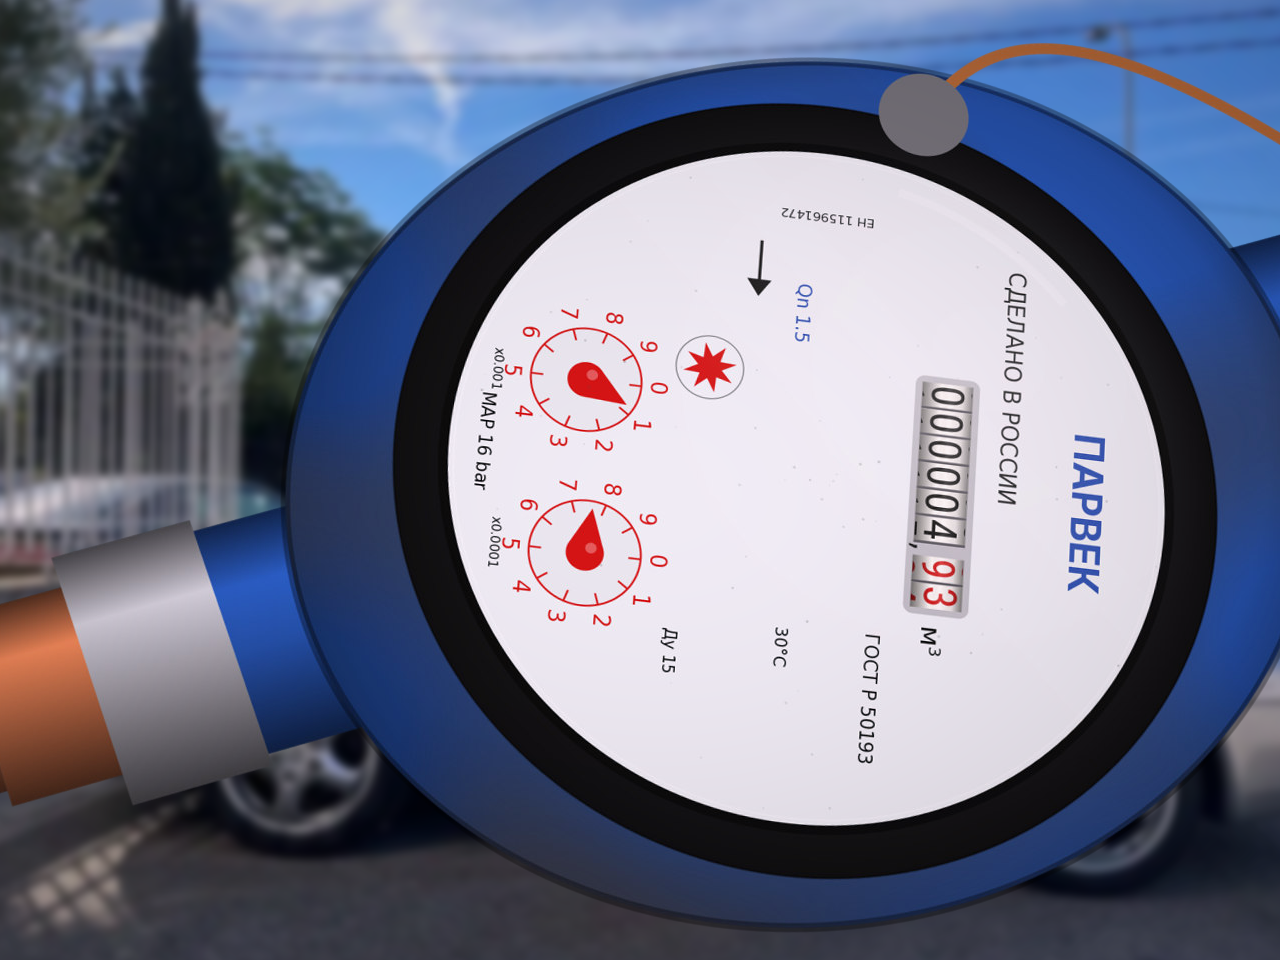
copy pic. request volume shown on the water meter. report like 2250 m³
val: 4.9307 m³
